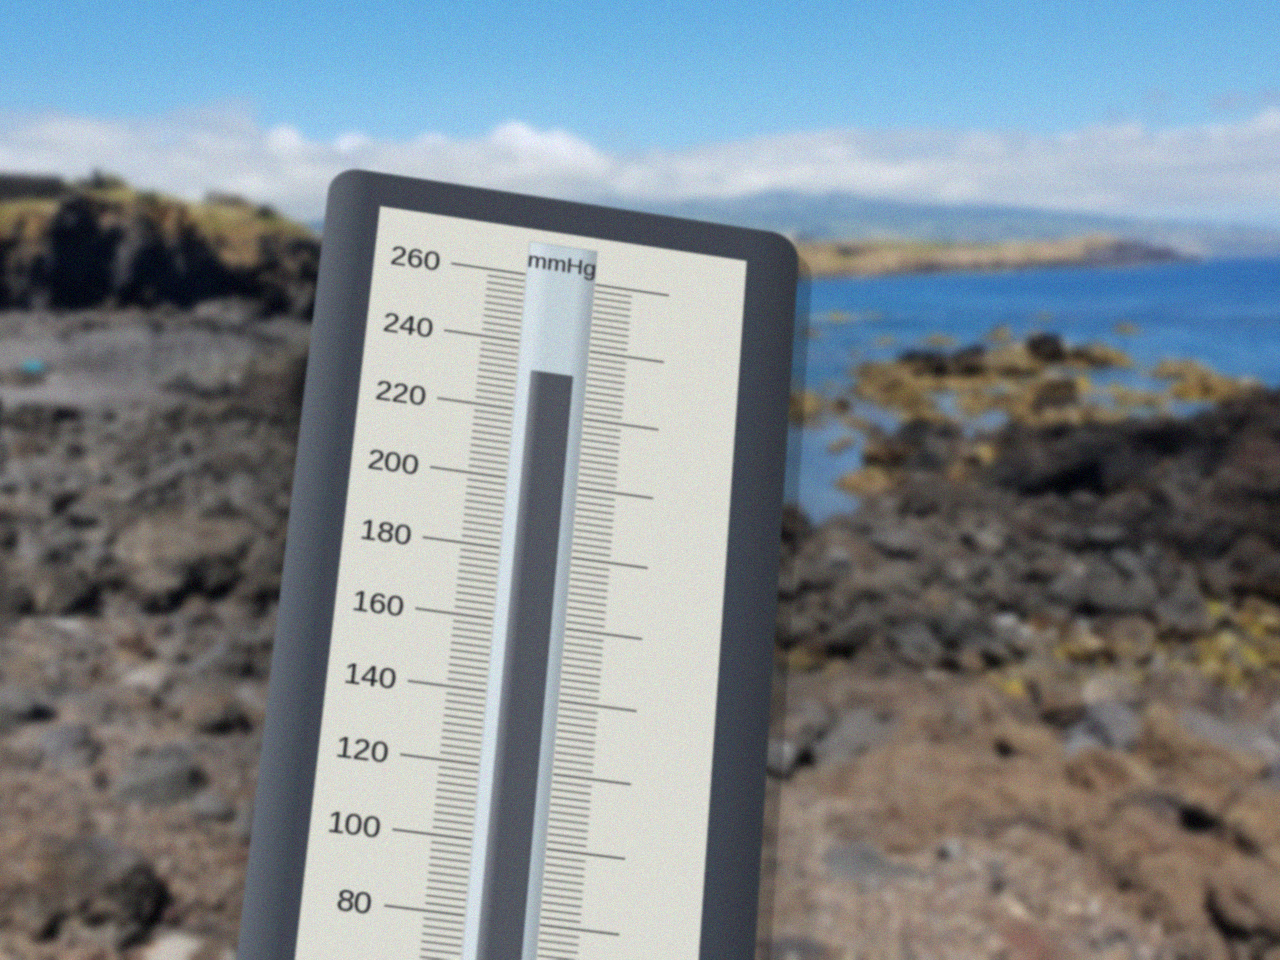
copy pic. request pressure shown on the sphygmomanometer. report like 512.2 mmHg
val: 232 mmHg
